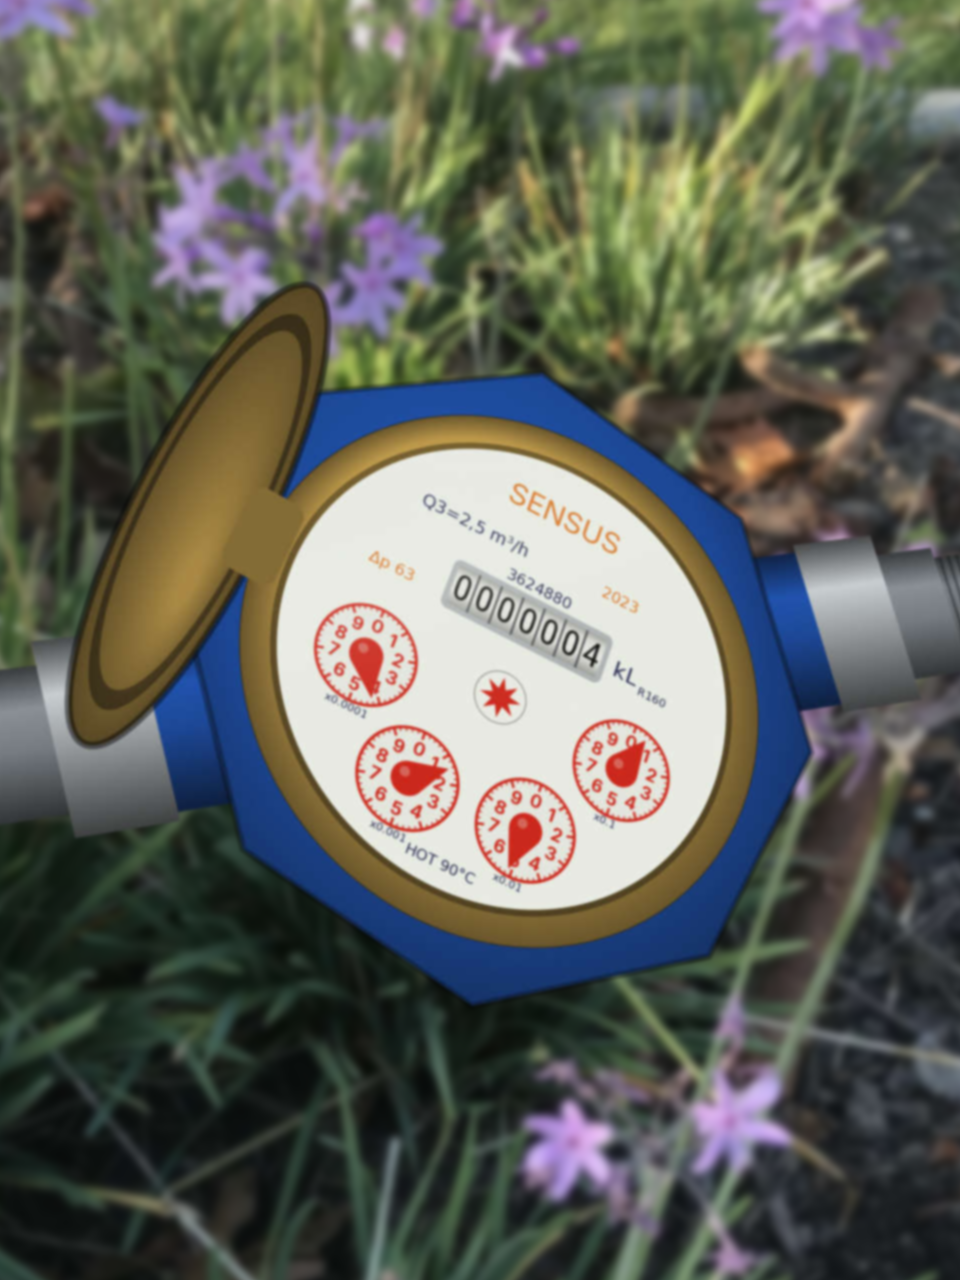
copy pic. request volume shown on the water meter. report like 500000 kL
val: 4.0514 kL
